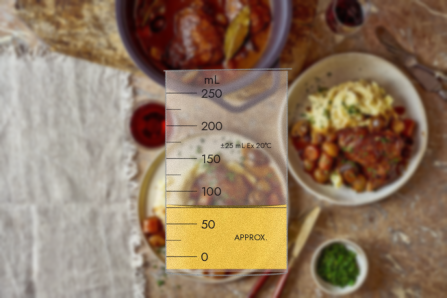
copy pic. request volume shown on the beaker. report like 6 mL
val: 75 mL
